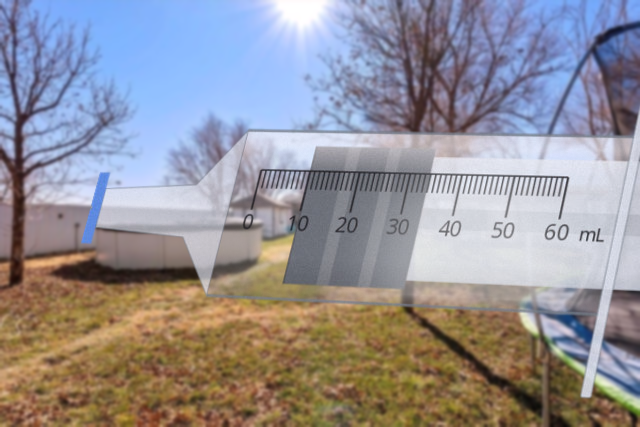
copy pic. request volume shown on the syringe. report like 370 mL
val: 10 mL
